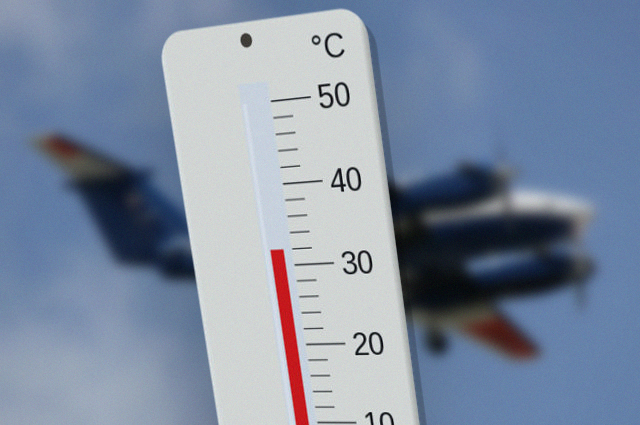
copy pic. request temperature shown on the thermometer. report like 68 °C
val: 32 °C
